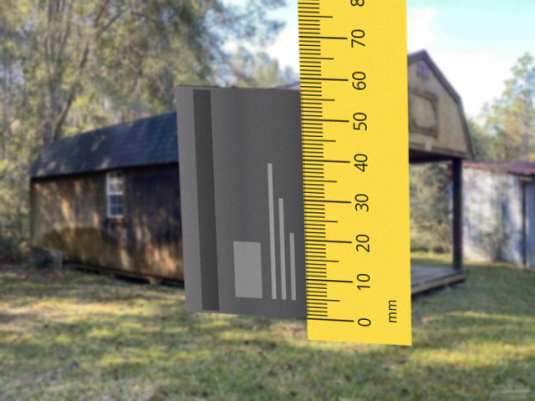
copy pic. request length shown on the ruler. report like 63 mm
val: 57 mm
